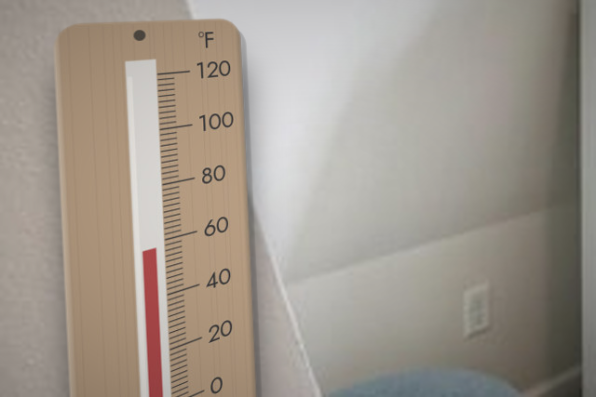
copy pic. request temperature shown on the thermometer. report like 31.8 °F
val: 58 °F
